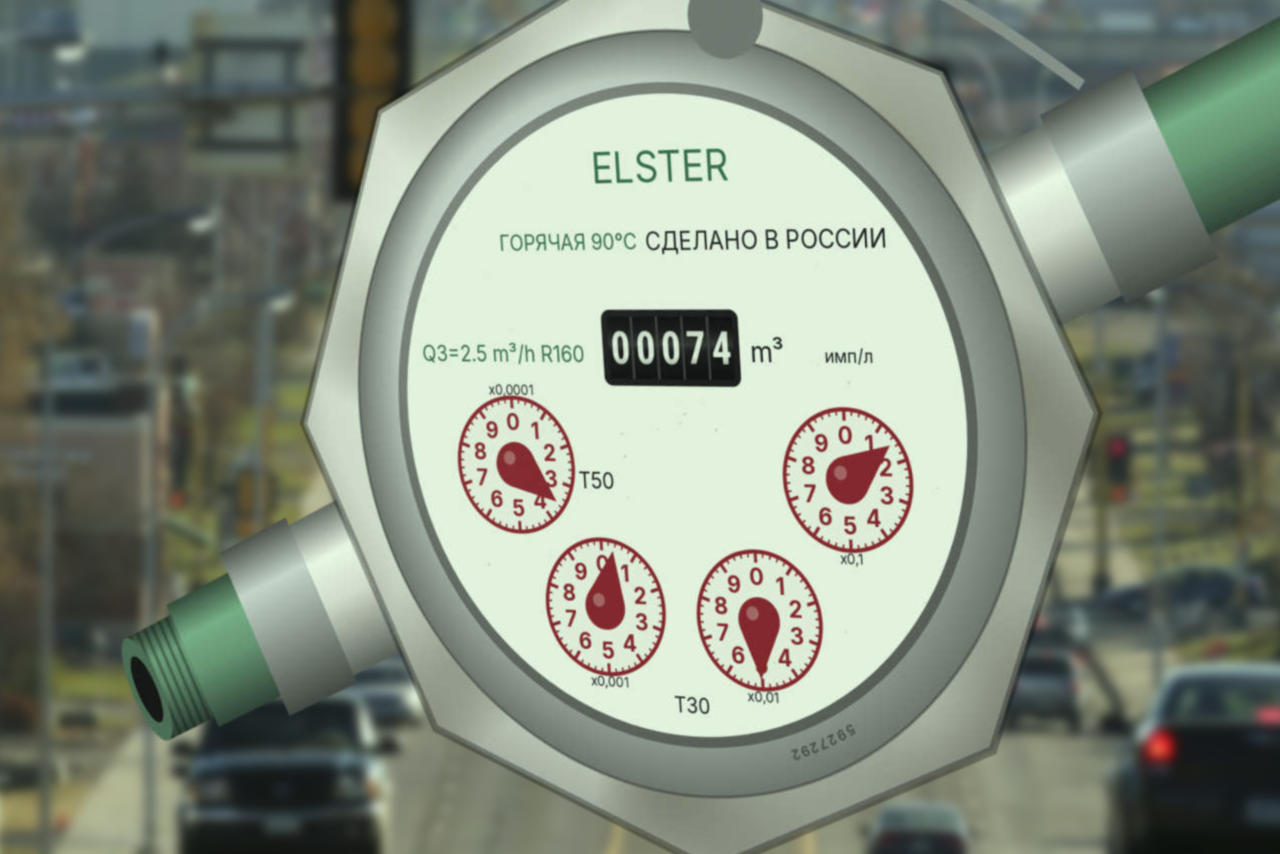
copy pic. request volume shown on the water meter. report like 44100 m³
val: 74.1503 m³
